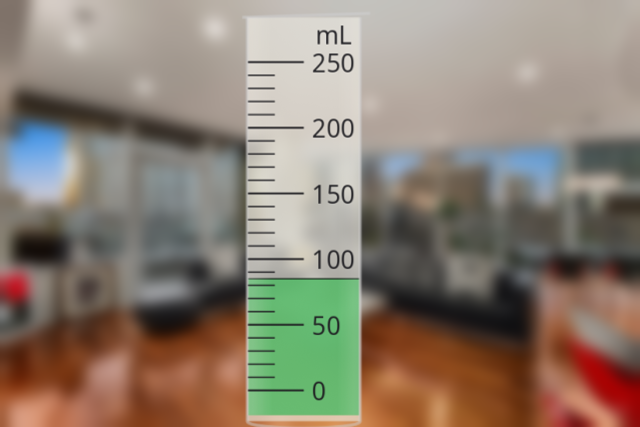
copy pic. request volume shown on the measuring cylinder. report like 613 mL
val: 85 mL
